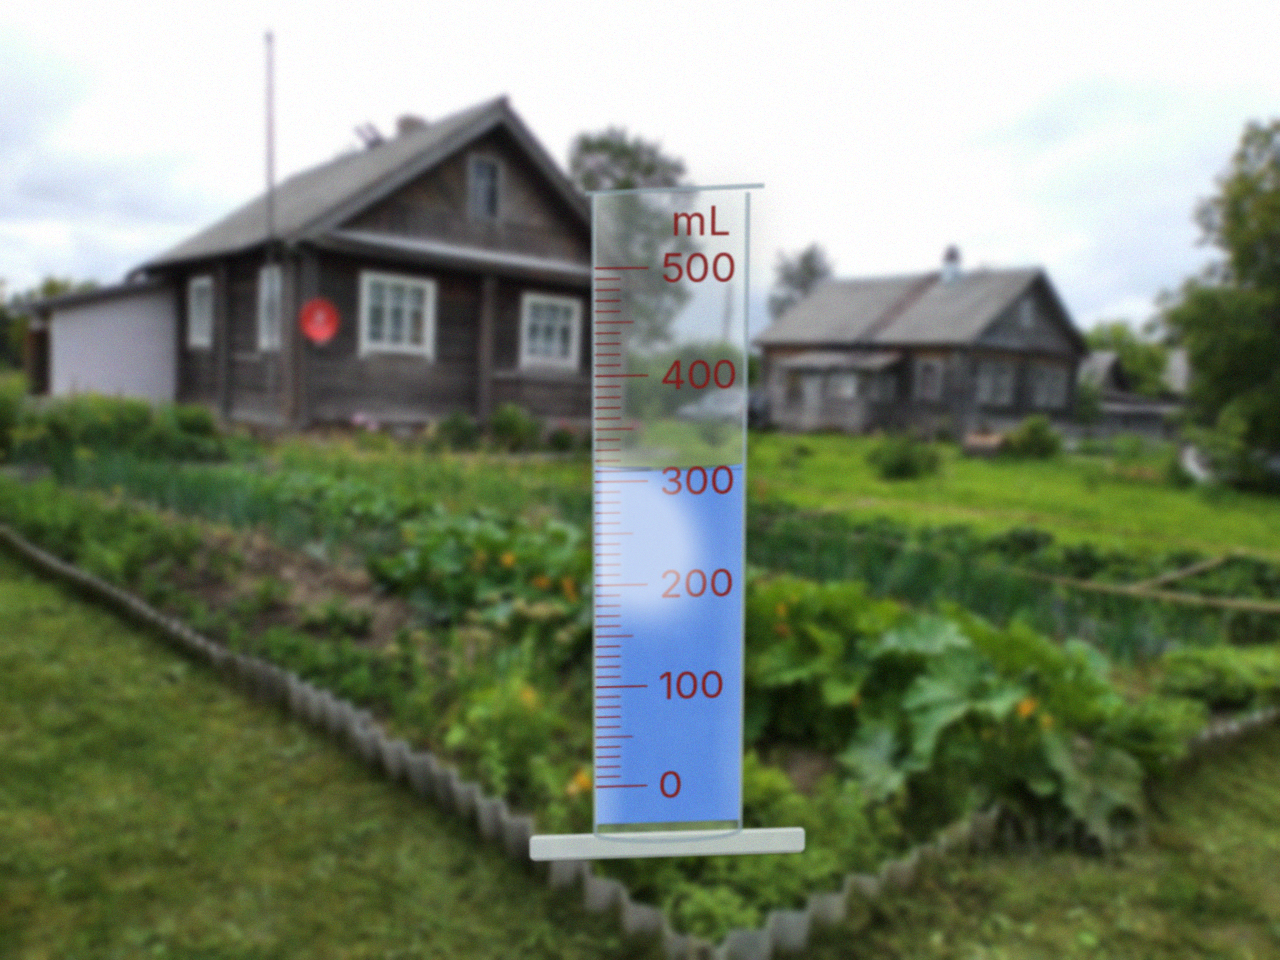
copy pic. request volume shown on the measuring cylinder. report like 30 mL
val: 310 mL
